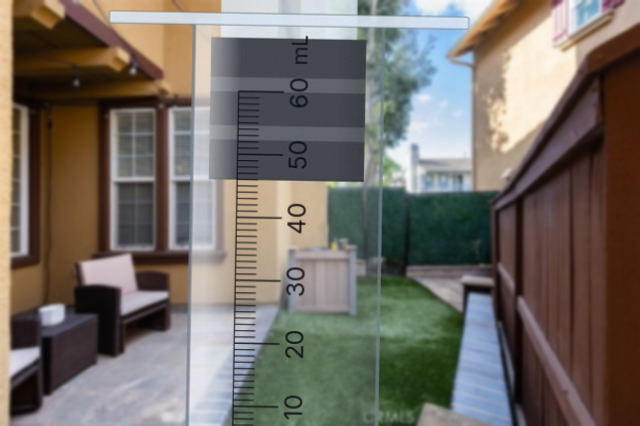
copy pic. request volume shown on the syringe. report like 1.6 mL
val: 46 mL
